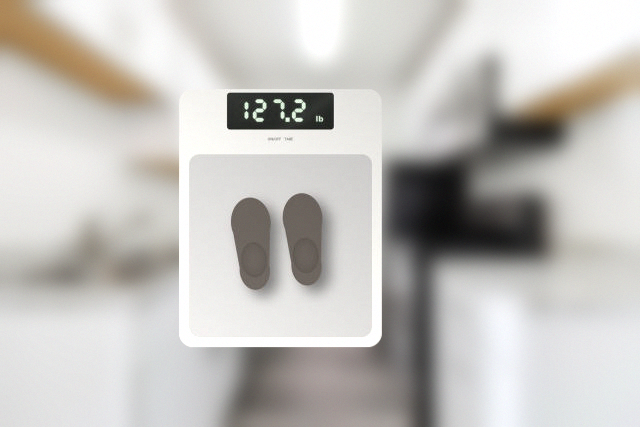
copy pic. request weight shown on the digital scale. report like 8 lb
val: 127.2 lb
